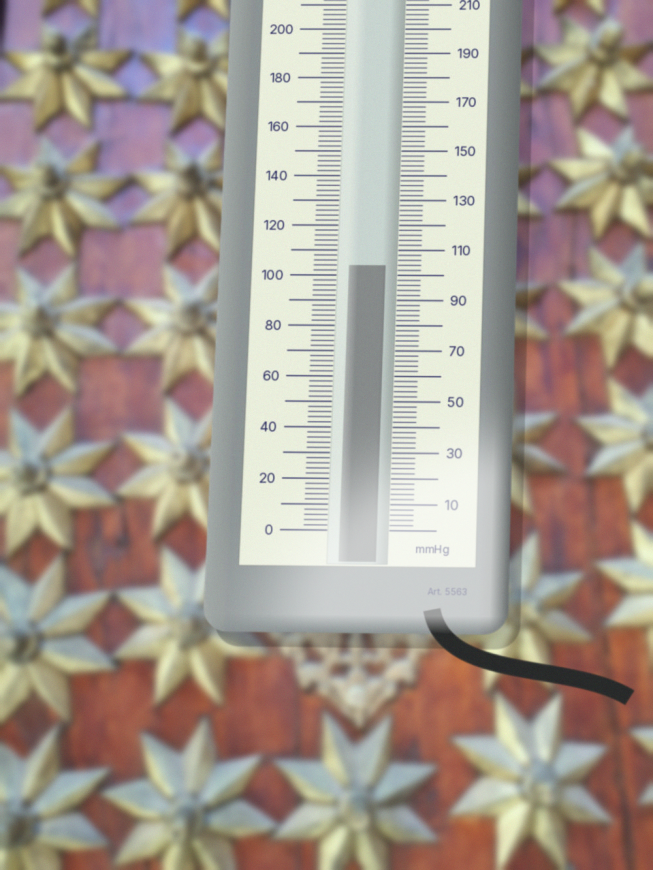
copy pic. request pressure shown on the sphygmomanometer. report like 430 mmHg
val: 104 mmHg
